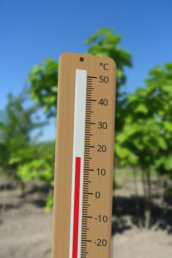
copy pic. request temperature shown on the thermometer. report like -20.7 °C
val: 15 °C
